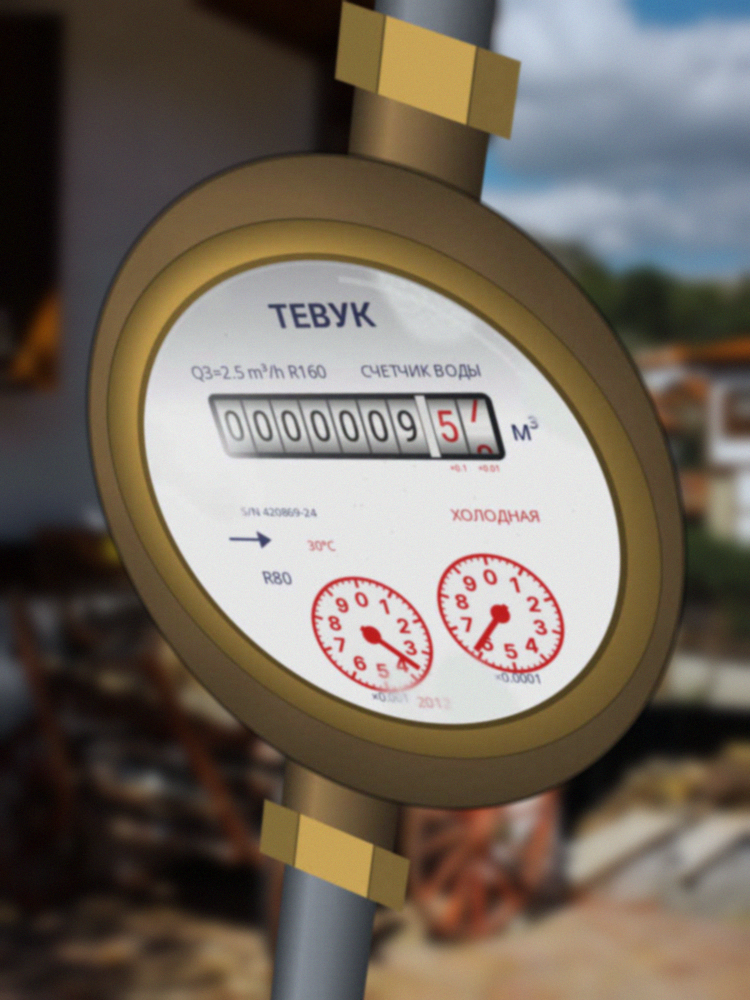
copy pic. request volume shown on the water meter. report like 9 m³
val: 9.5736 m³
